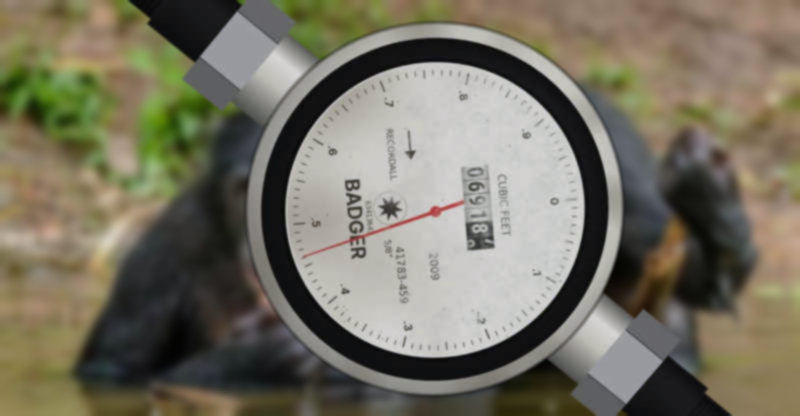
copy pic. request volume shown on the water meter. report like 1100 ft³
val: 69187.46 ft³
